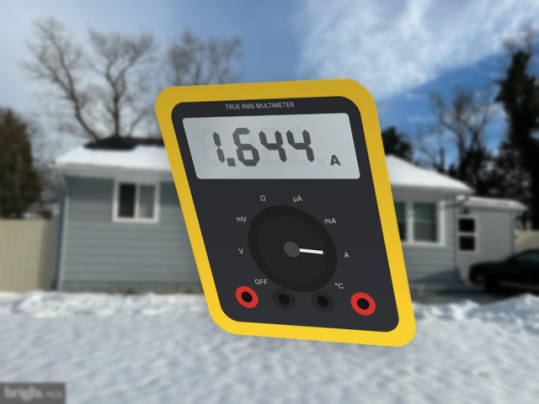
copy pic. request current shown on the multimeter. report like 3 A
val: 1.644 A
